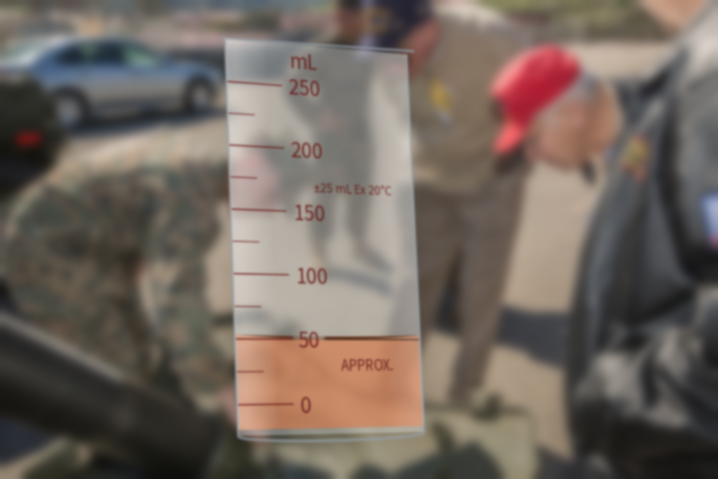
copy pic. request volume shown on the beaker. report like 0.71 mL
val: 50 mL
